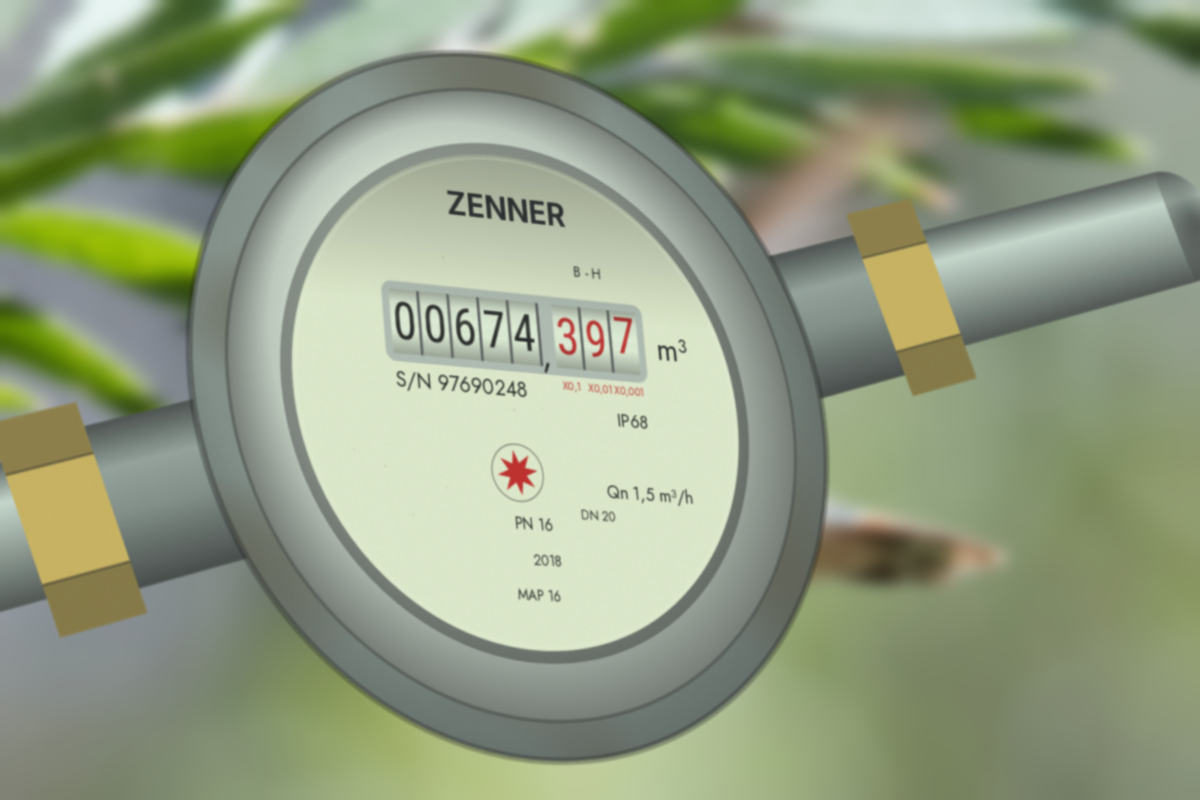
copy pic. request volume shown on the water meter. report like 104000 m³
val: 674.397 m³
